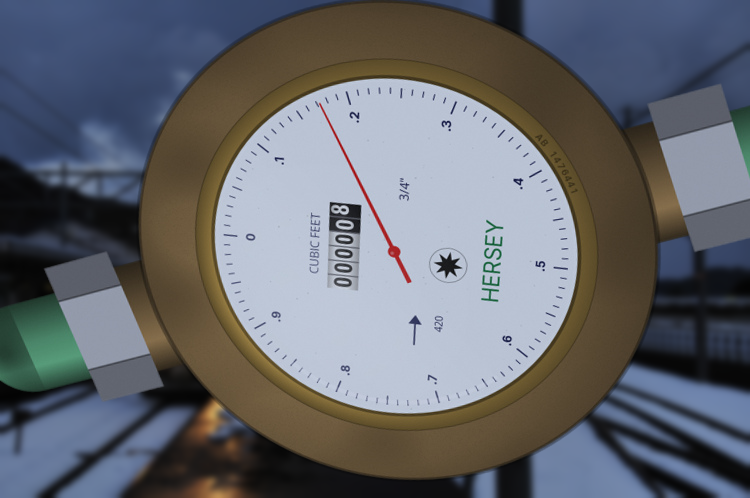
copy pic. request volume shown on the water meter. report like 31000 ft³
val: 8.17 ft³
